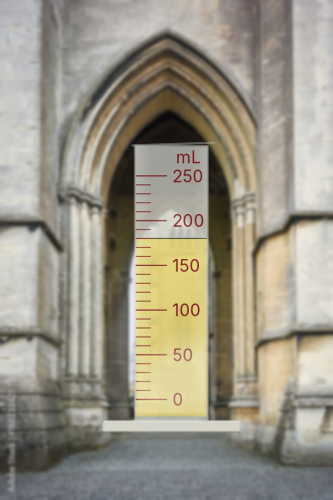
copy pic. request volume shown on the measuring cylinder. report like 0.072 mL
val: 180 mL
